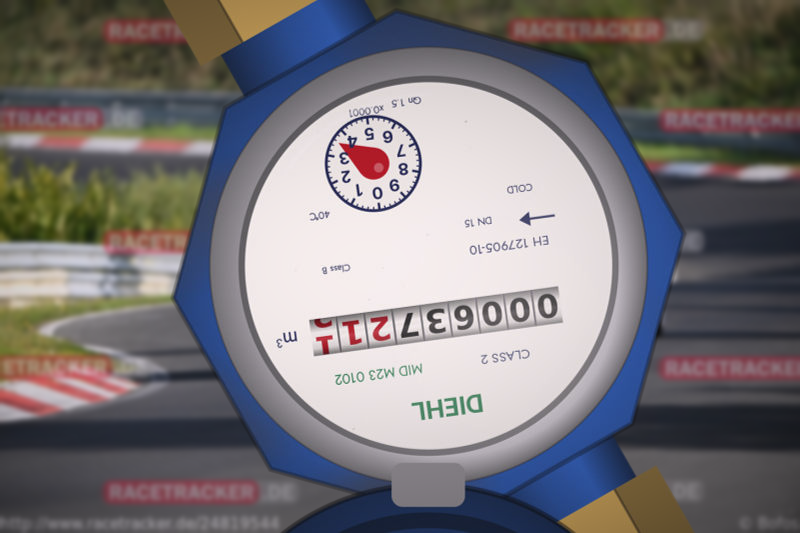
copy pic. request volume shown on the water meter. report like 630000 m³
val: 637.2113 m³
